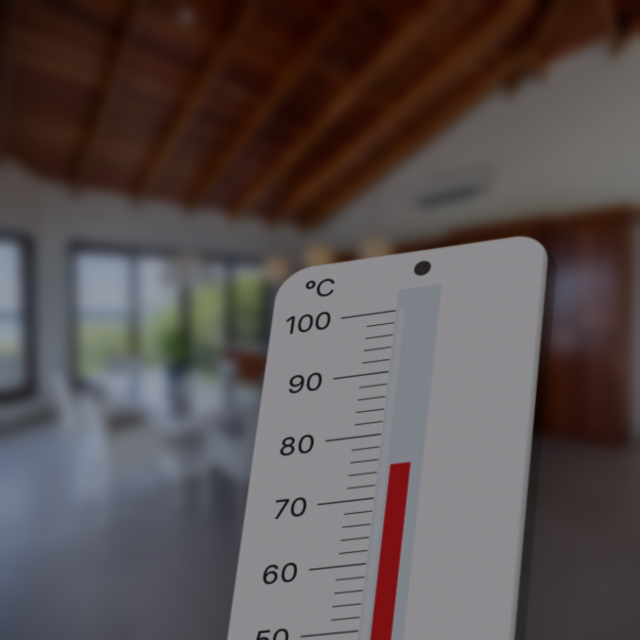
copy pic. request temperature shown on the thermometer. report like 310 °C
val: 75 °C
